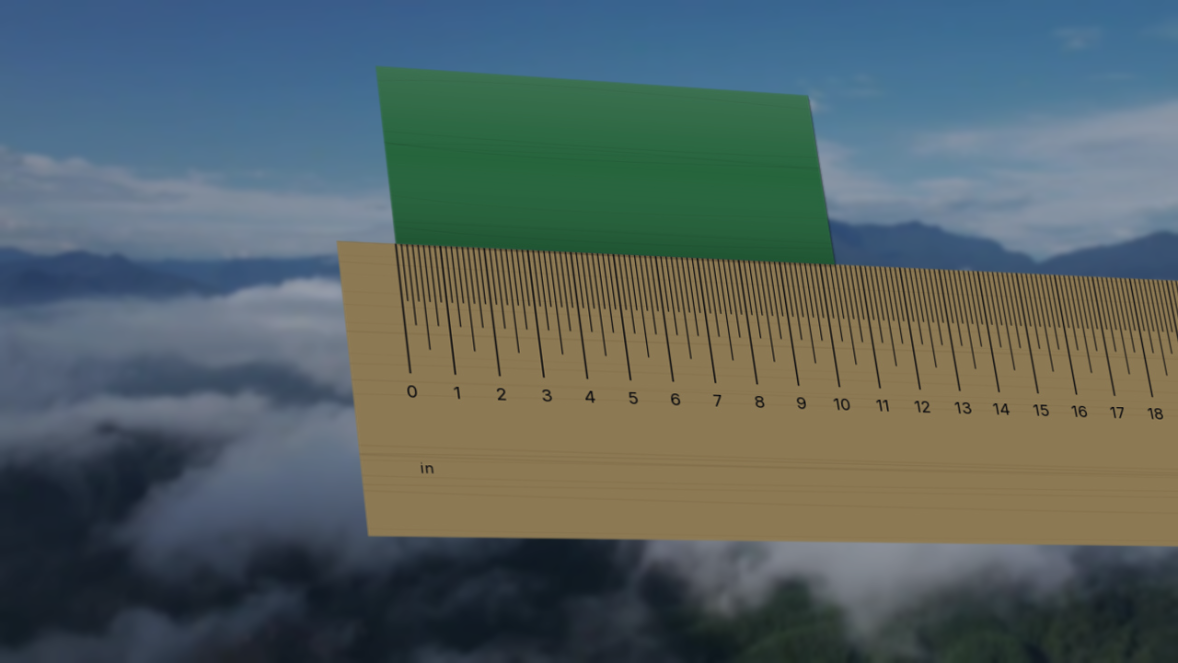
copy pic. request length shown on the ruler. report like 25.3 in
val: 10.375 in
